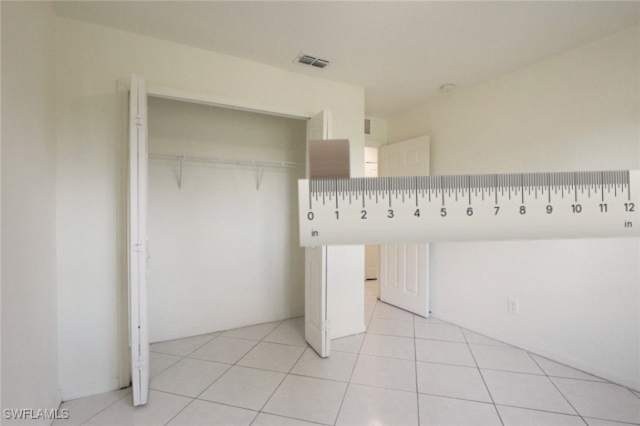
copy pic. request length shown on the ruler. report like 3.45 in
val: 1.5 in
